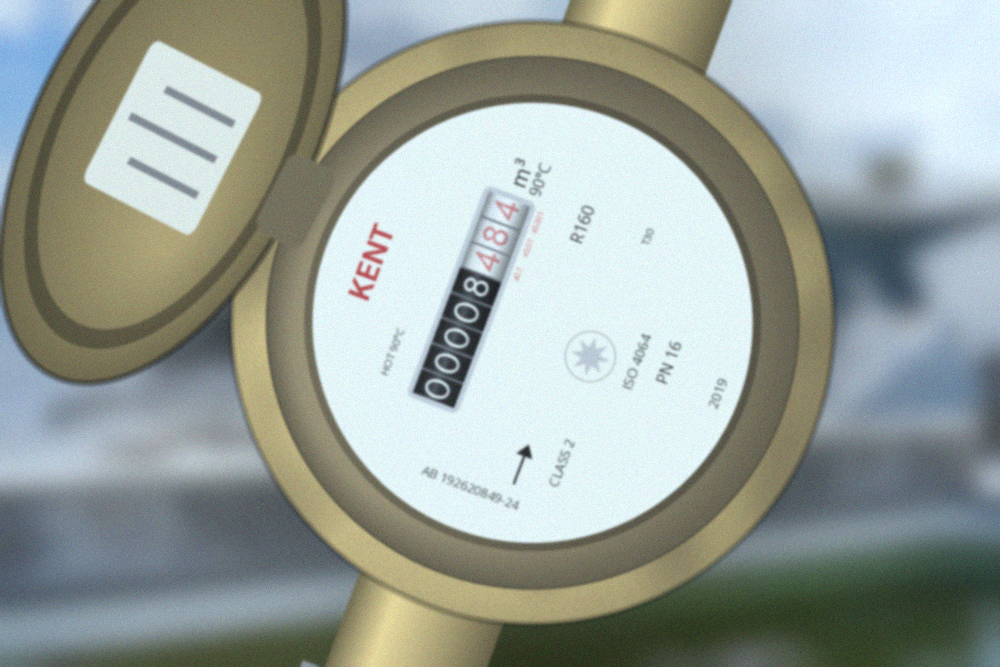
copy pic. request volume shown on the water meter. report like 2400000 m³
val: 8.484 m³
